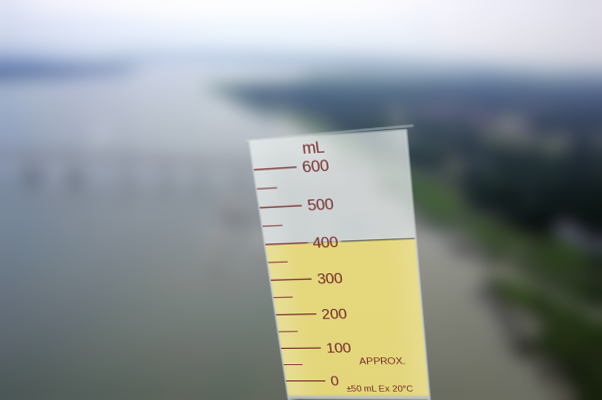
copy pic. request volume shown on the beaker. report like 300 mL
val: 400 mL
